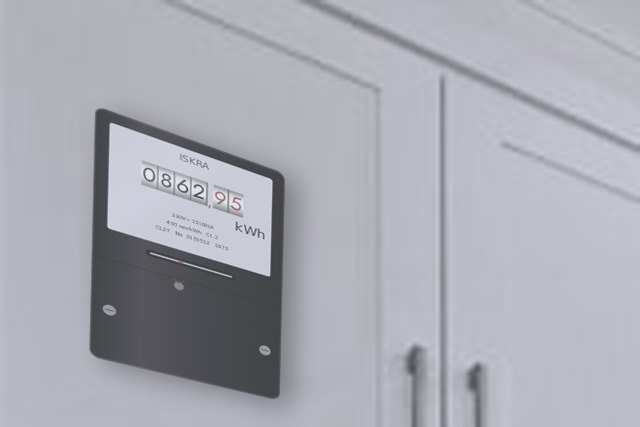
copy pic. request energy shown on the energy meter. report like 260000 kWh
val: 862.95 kWh
